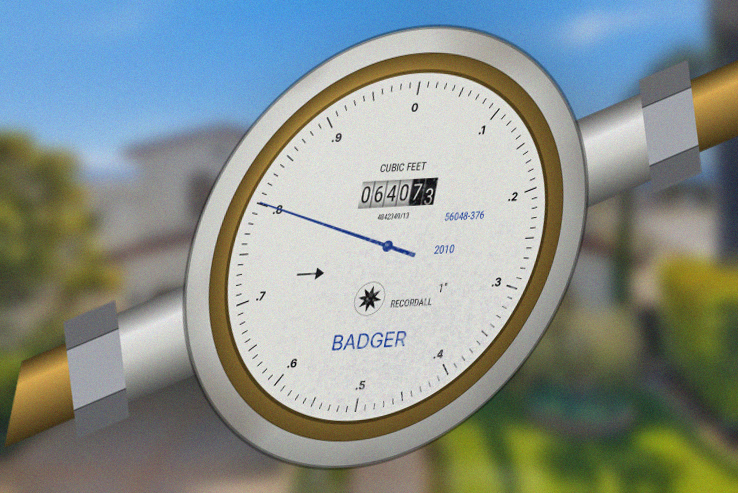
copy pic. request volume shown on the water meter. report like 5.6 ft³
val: 64072.80 ft³
